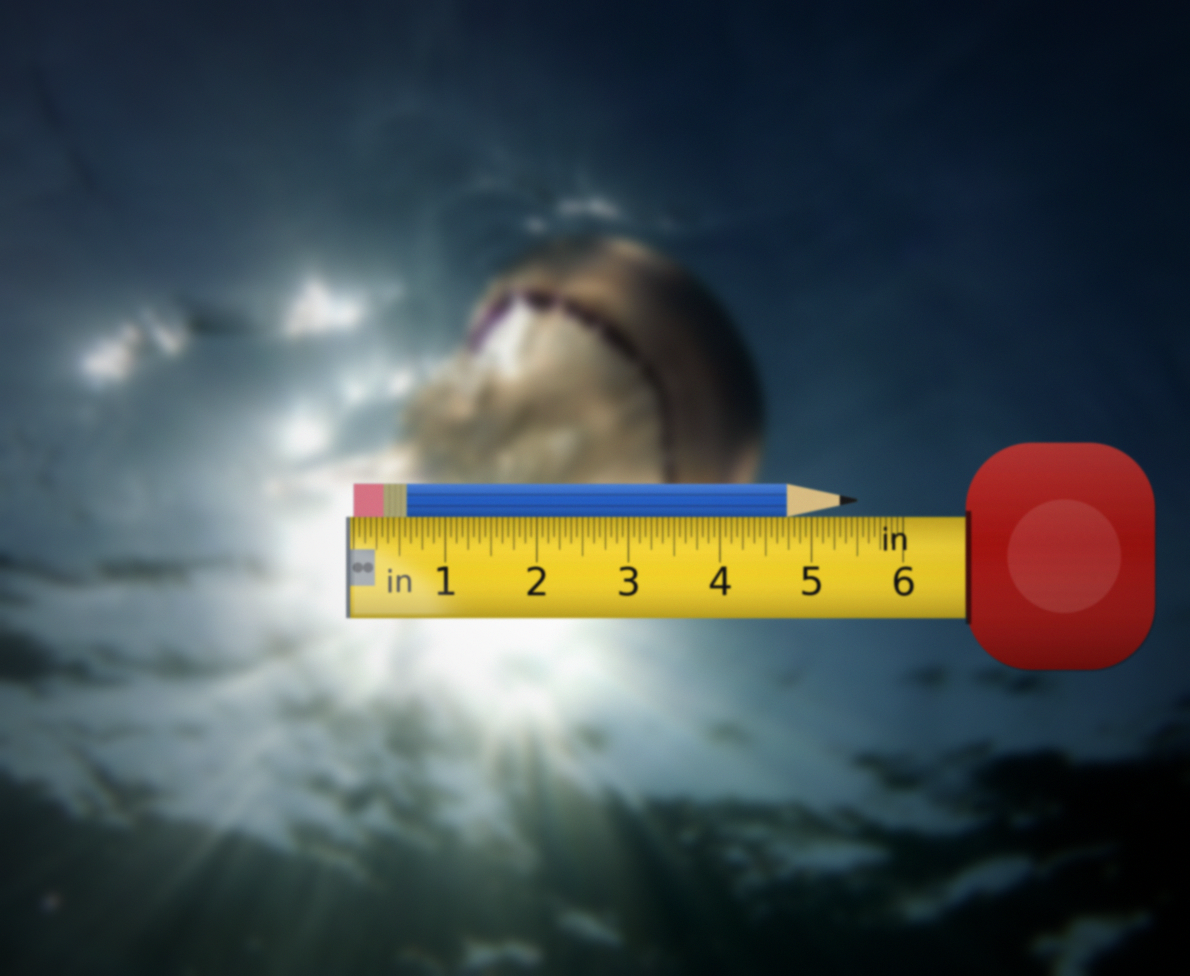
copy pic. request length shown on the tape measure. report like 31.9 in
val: 5.5 in
